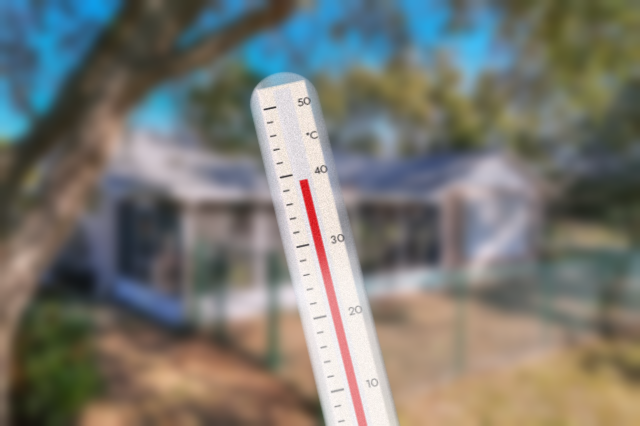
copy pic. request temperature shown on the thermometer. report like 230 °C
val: 39 °C
